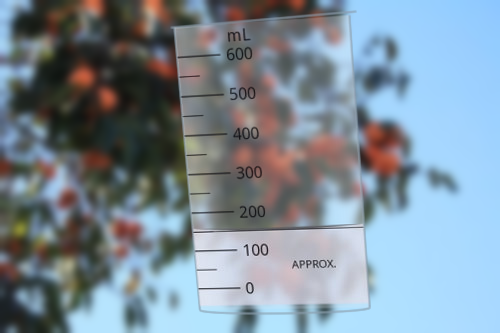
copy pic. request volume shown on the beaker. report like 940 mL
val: 150 mL
